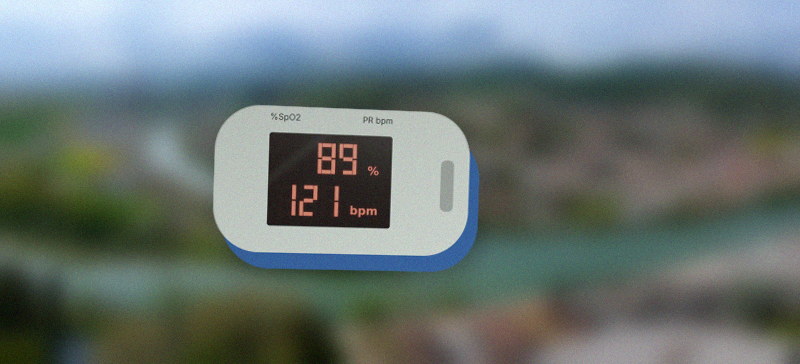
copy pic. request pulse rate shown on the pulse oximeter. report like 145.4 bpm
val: 121 bpm
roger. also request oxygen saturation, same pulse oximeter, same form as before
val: 89 %
